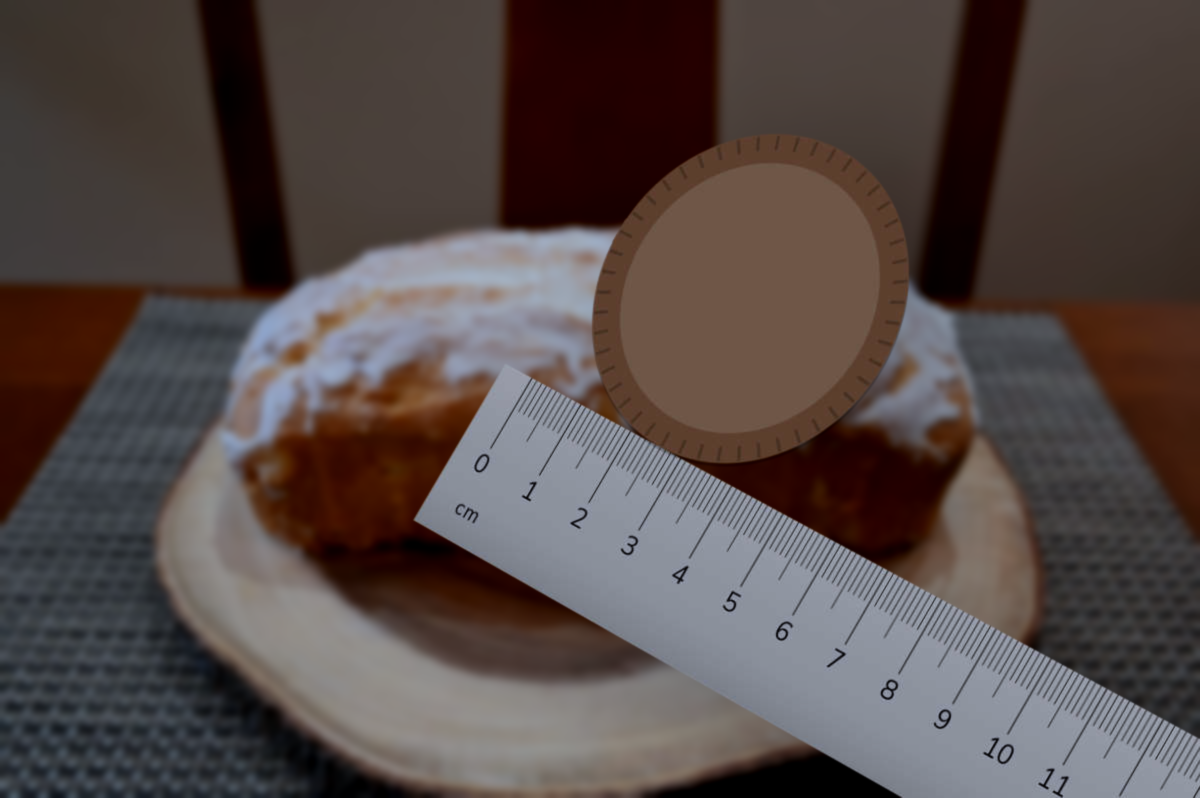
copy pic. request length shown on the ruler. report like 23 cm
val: 5.2 cm
